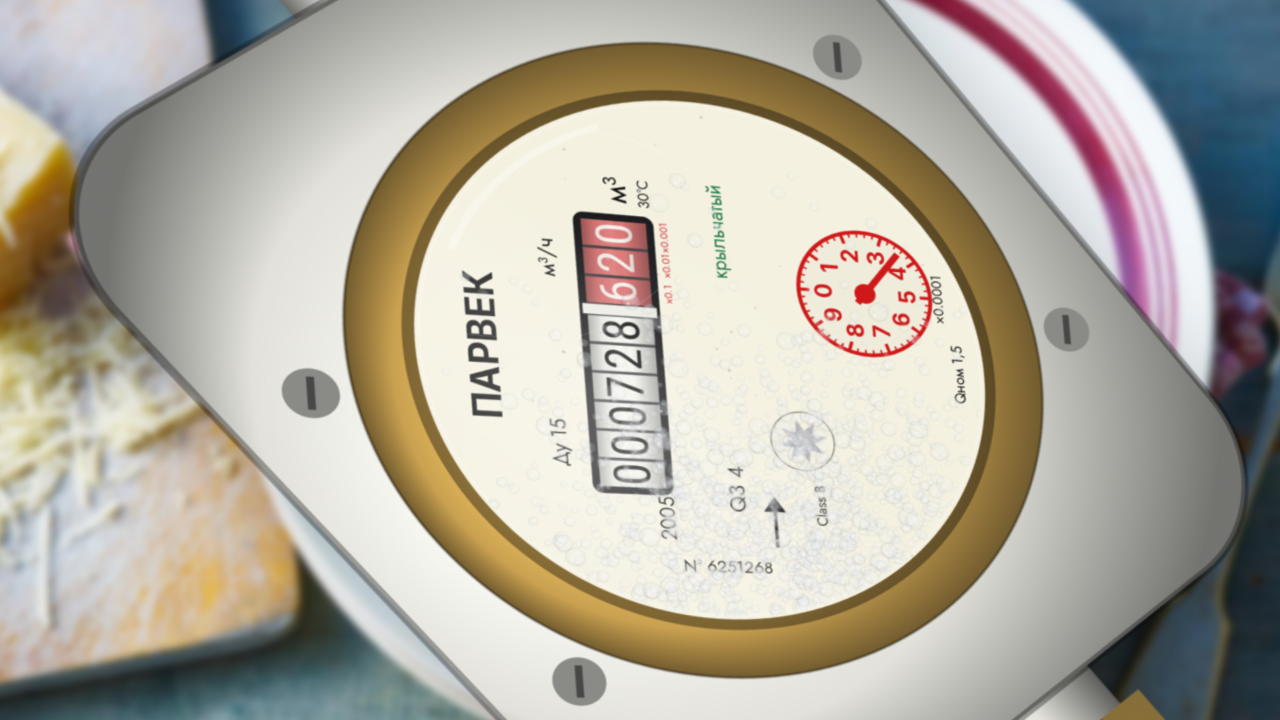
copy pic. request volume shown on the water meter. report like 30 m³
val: 728.6203 m³
